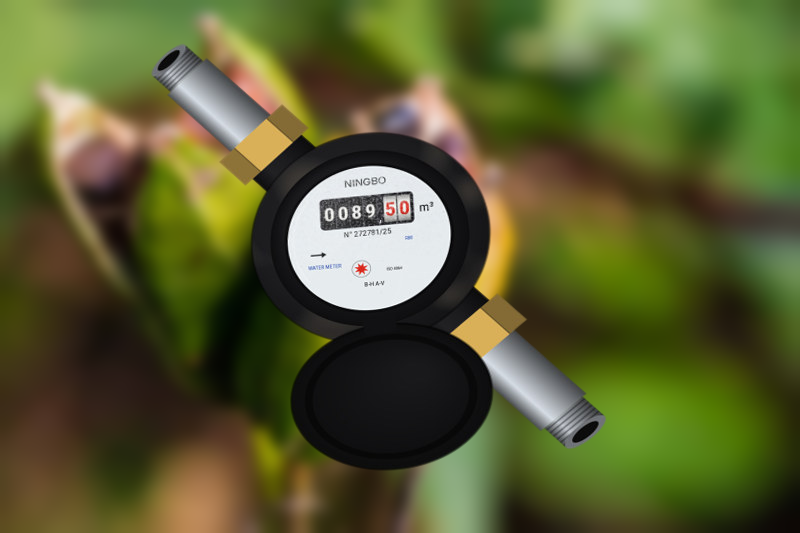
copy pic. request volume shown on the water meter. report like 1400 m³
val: 89.50 m³
